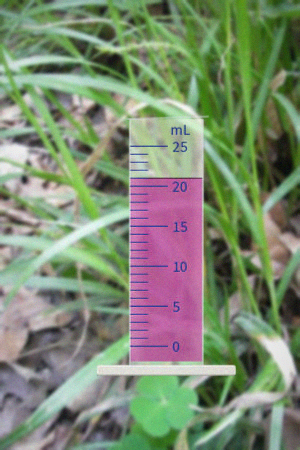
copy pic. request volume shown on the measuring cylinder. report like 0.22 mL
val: 21 mL
